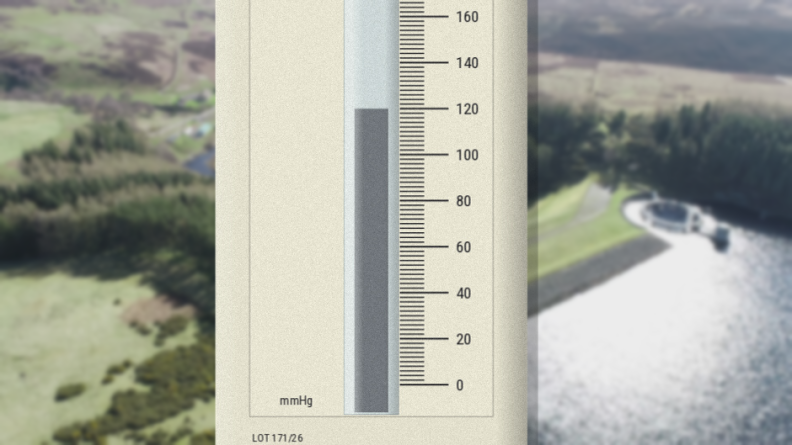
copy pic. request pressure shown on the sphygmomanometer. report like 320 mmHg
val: 120 mmHg
